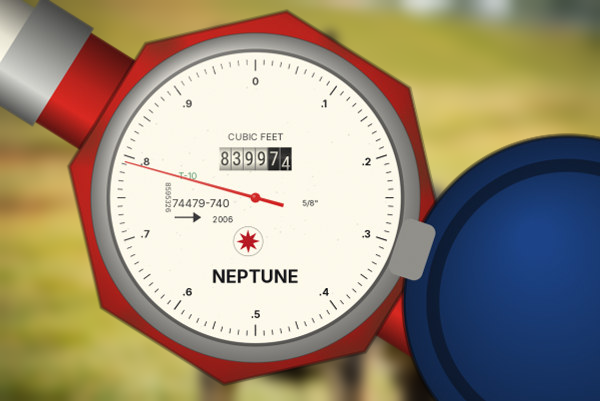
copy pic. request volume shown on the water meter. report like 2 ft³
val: 839973.79 ft³
